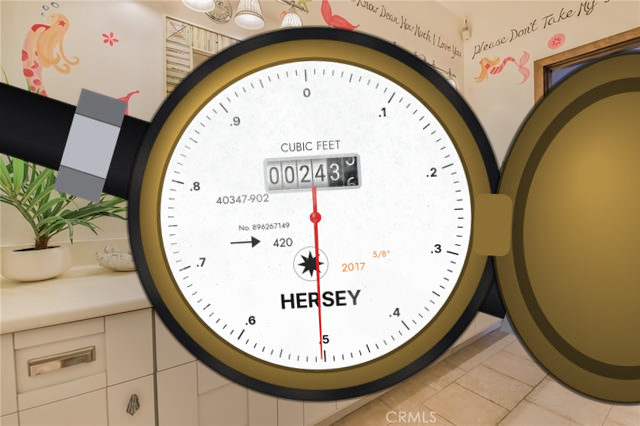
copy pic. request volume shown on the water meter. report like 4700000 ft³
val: 2435.50 ft³
